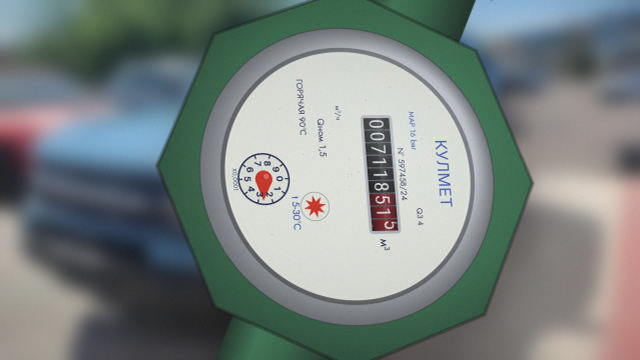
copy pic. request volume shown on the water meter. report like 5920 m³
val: 7118.5152 m³
